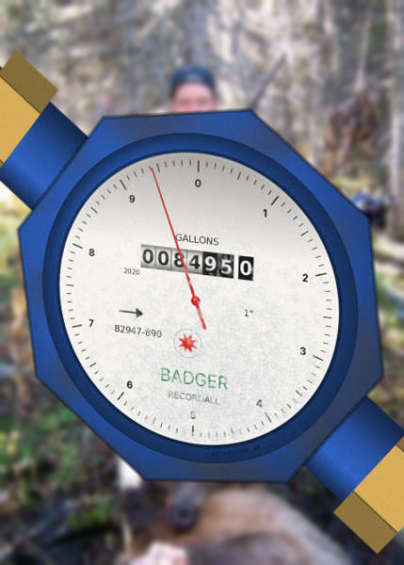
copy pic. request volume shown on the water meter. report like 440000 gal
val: 84949.4 gal
